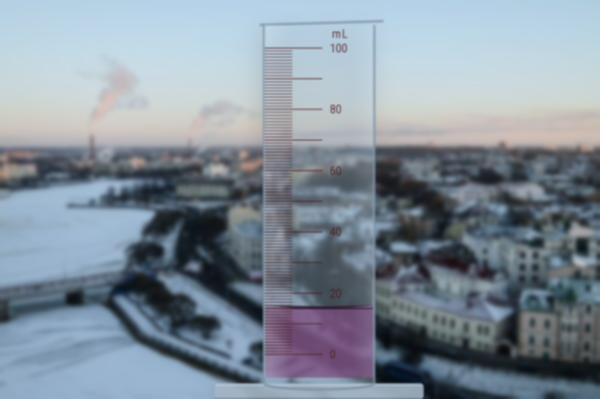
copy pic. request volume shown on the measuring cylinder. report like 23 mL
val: 15 mL
